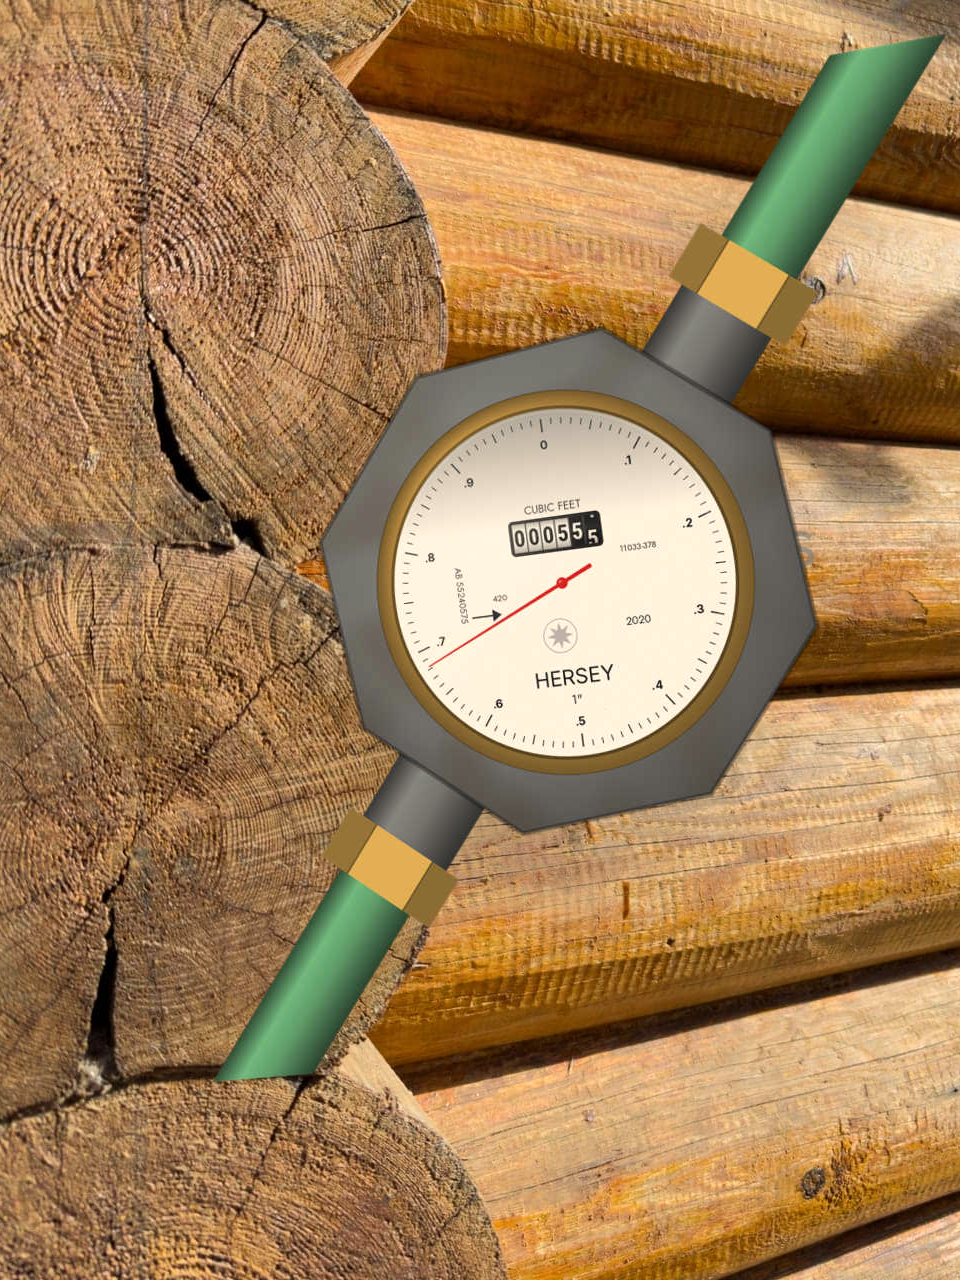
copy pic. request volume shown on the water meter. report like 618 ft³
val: 554.68 ft³
